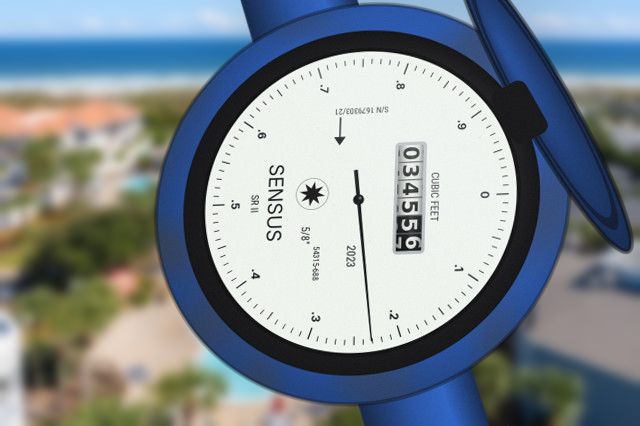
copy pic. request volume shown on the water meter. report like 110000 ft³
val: 34556.23 ft³
